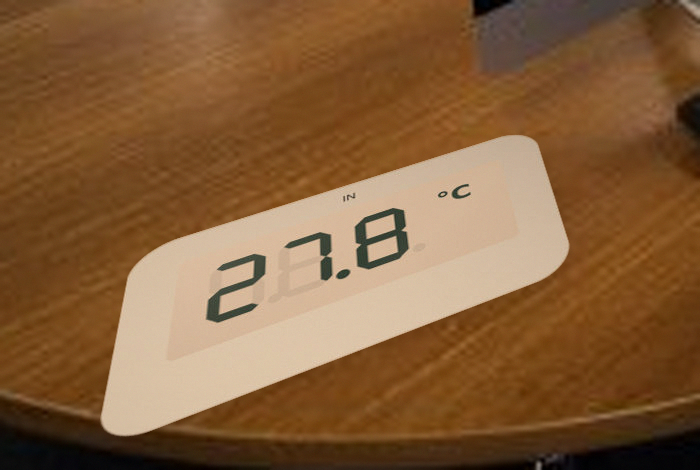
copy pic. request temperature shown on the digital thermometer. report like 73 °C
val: 27.8 °C
